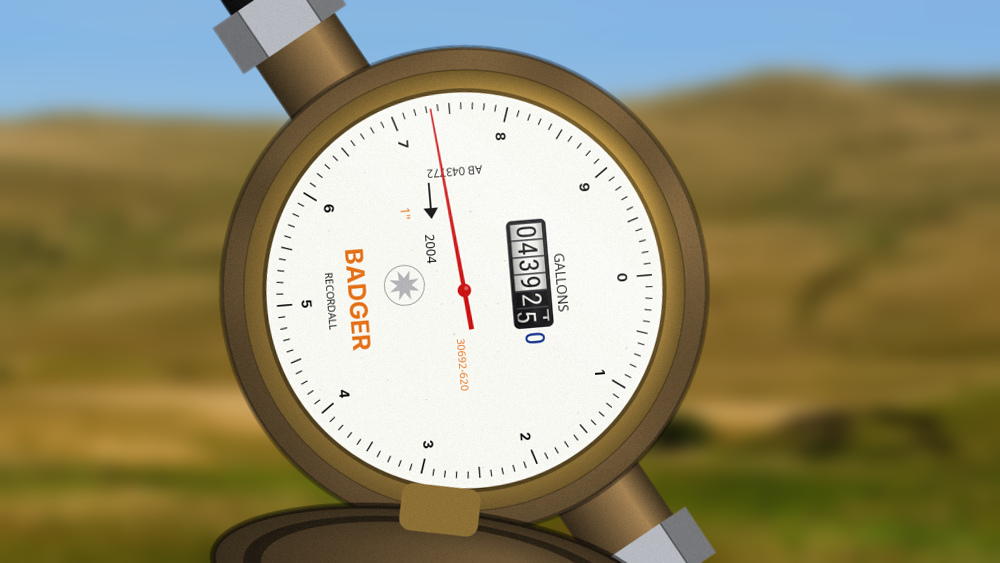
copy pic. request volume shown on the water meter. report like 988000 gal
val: 439247.3 gal
